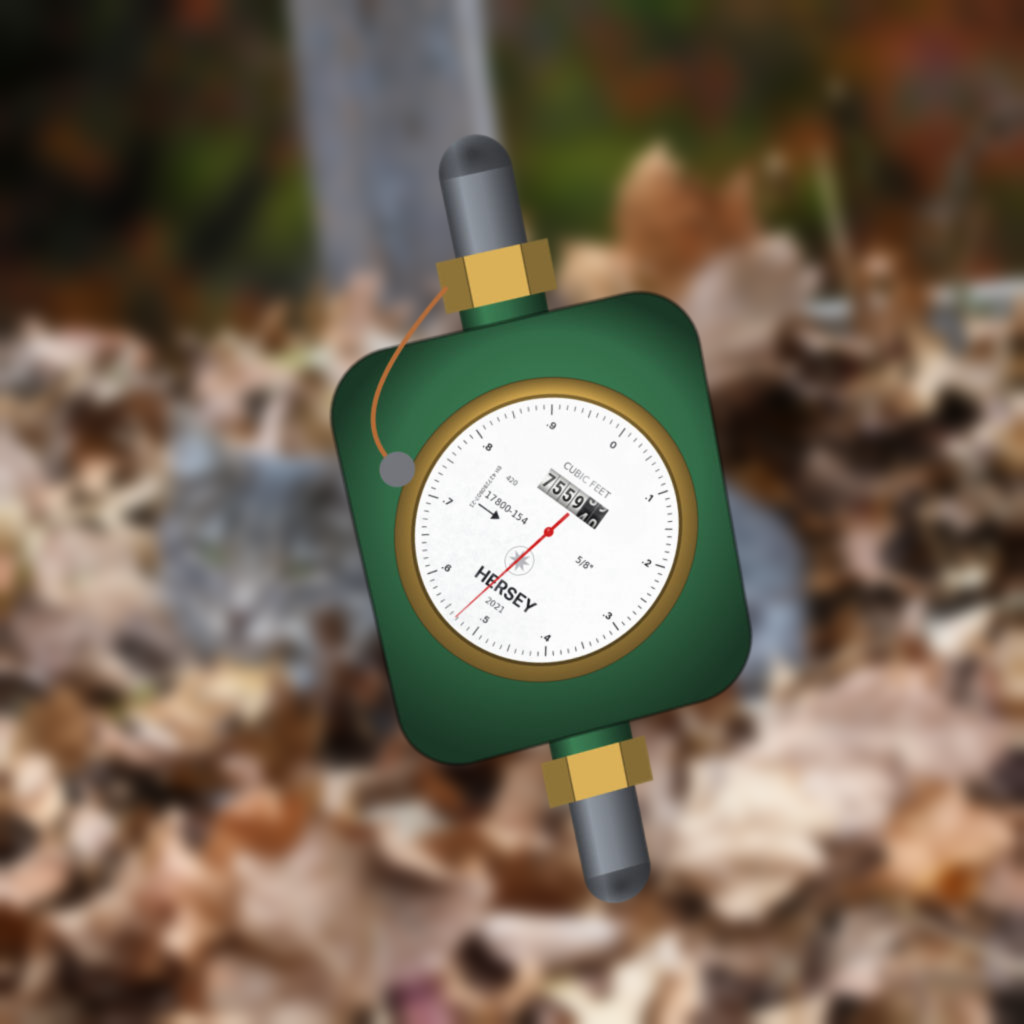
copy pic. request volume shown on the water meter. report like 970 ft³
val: 755939.53 ft³
